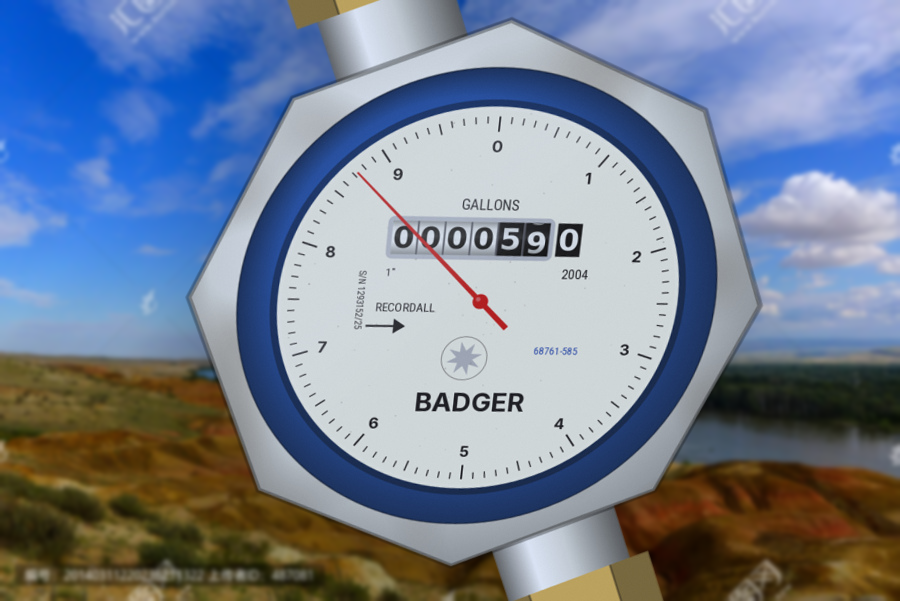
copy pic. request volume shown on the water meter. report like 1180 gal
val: 588.7 gal
